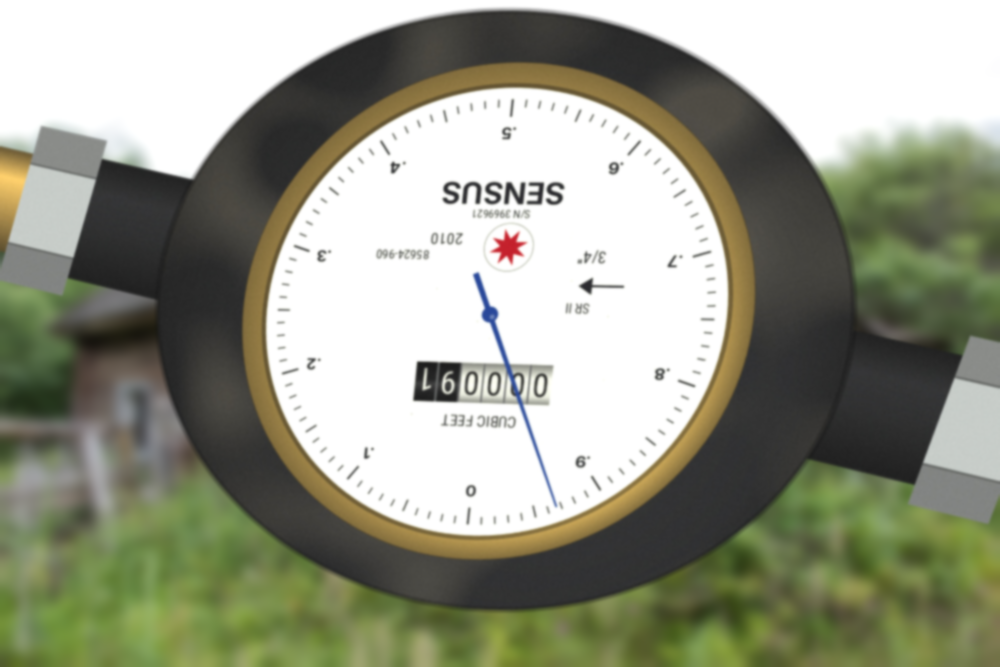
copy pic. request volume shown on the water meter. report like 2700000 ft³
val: 90.93 ft³
